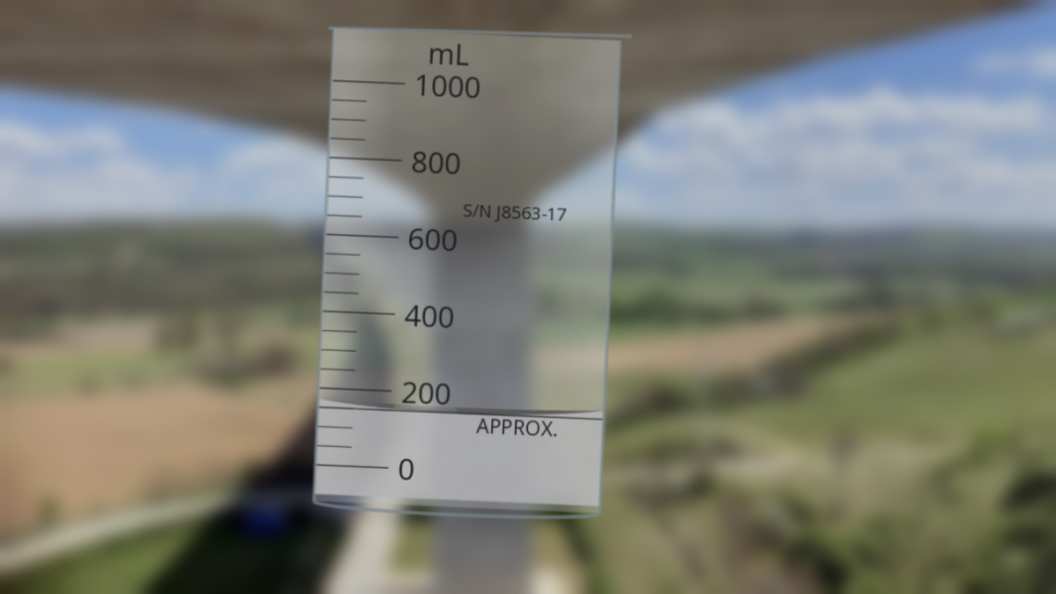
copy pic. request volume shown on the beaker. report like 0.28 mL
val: 150 mL
